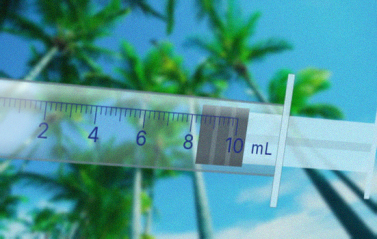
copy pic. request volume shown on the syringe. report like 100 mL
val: 8.4 mL
